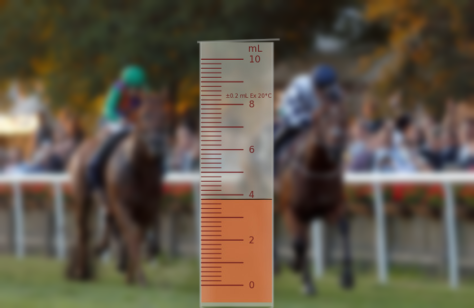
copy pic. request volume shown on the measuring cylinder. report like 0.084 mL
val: 3.8 mL
